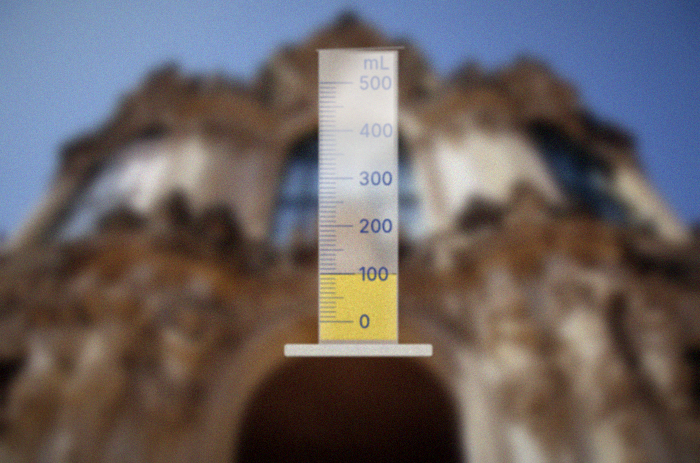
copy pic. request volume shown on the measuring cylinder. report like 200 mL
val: 100 mL
